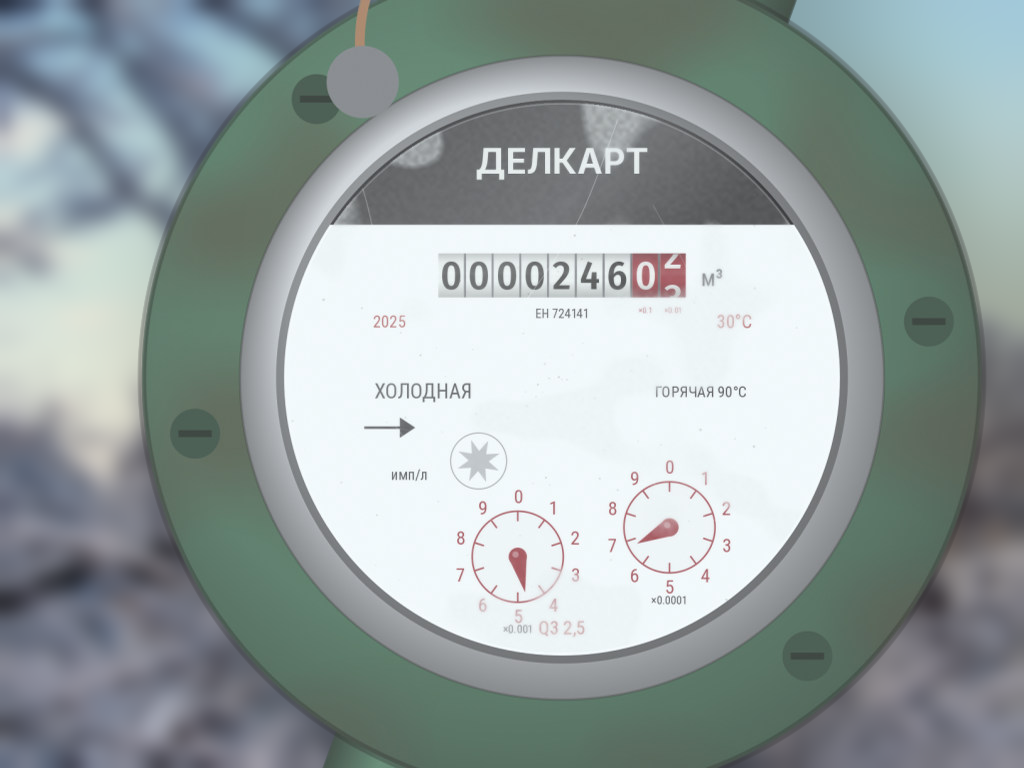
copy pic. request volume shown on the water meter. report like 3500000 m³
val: 246.0246 m³
